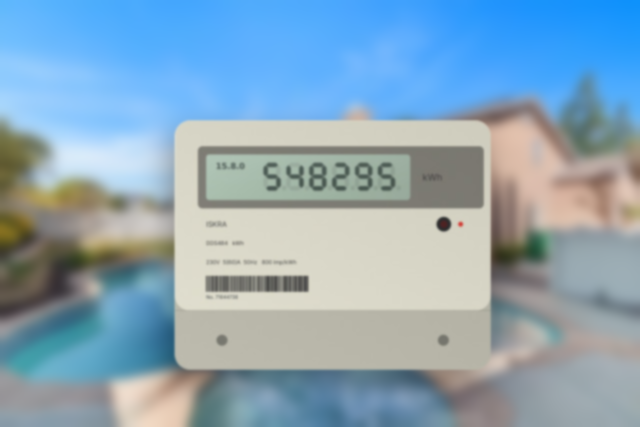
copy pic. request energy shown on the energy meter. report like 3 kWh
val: 548295 kWh
